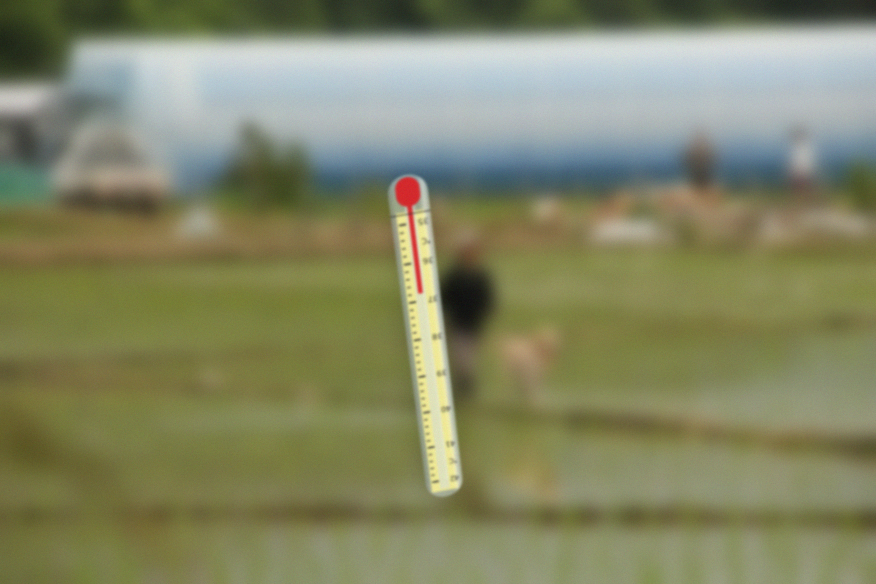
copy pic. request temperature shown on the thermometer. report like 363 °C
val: 36.8 °C
